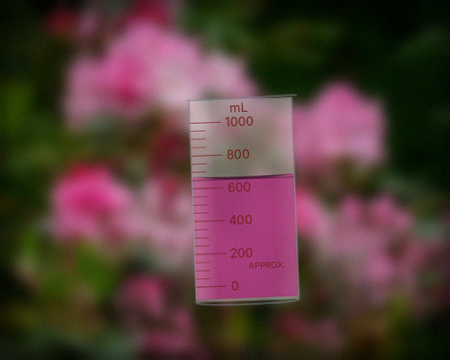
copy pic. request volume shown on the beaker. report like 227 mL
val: 650 mL
